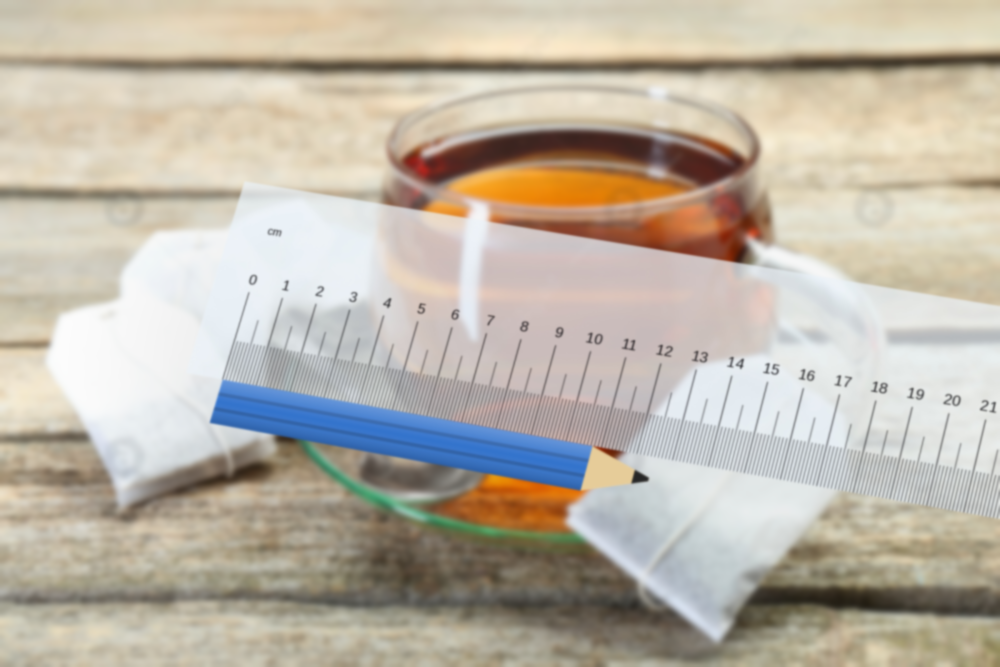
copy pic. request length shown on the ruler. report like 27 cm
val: 12.5 cm
